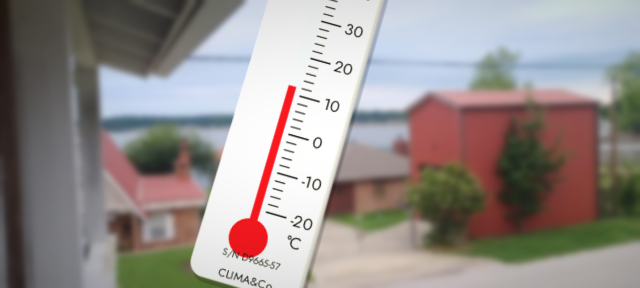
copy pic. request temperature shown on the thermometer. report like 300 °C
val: 12 °C
